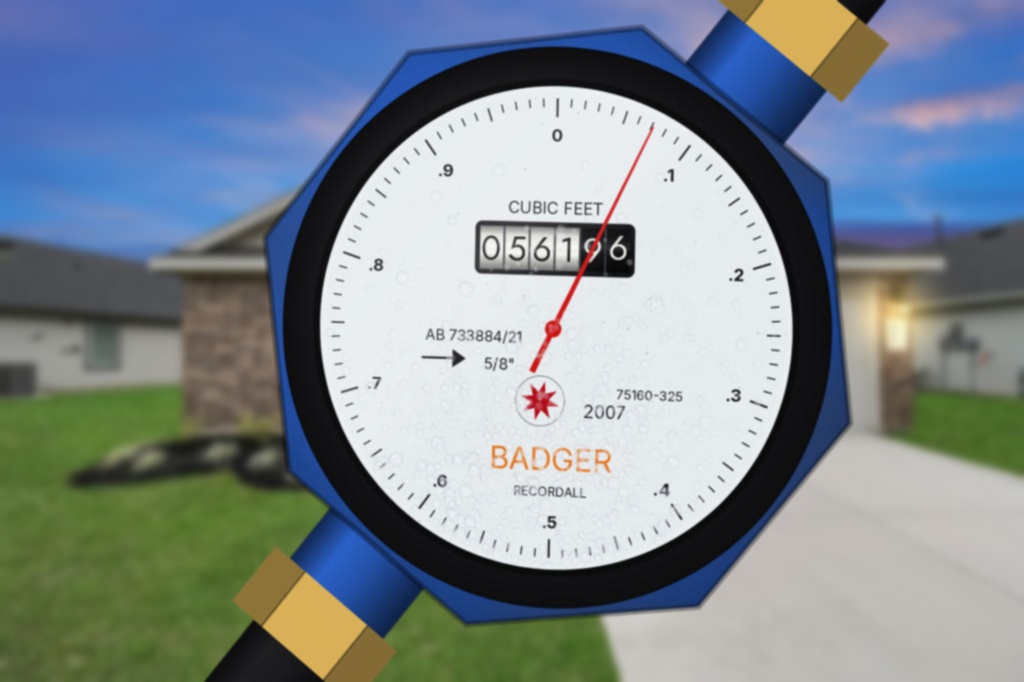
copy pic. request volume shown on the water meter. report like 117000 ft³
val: 56196.07 ft³
